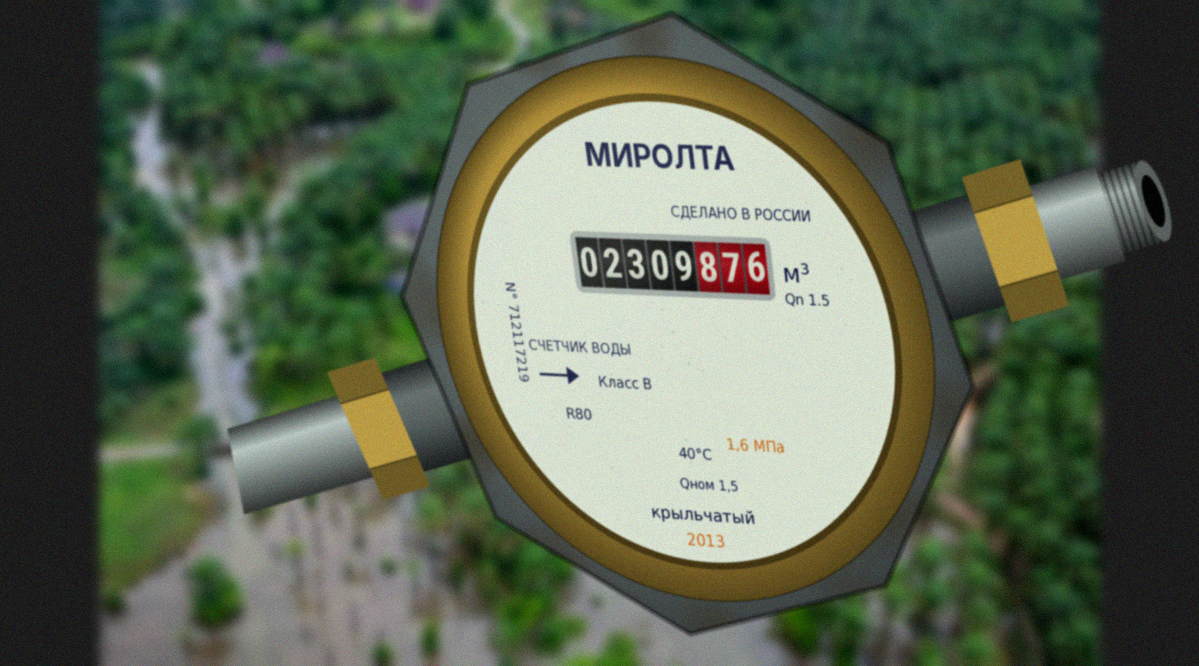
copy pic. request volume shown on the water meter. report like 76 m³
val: 2309.876 m³
